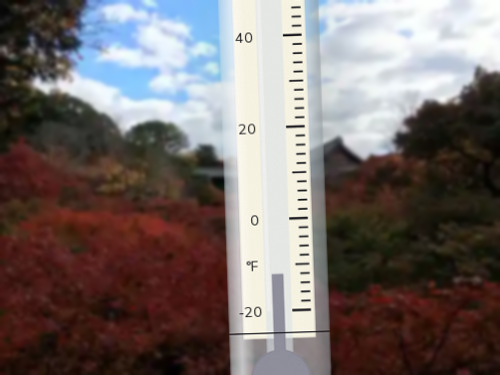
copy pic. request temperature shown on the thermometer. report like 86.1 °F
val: -12 °F
